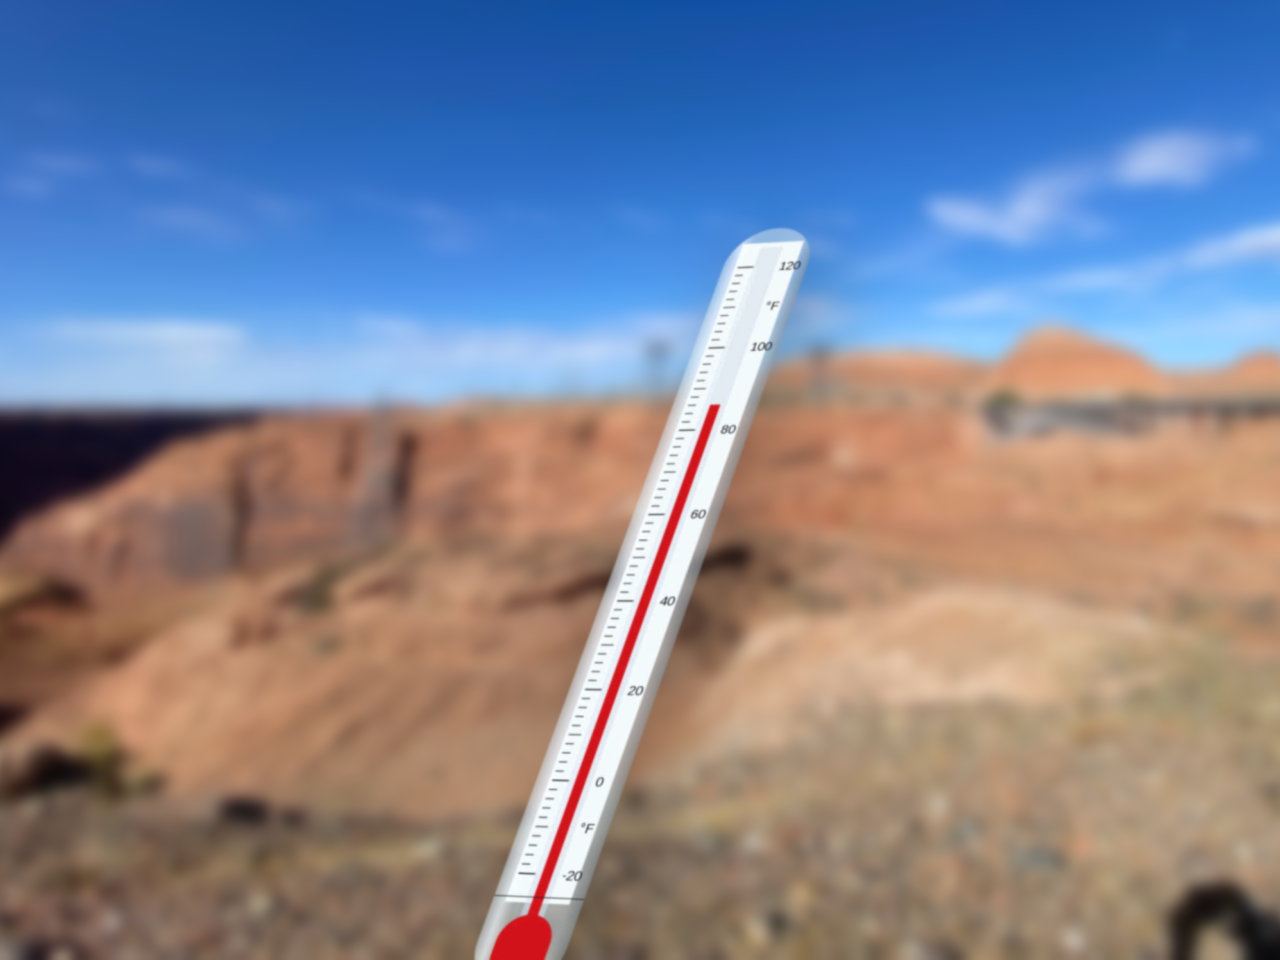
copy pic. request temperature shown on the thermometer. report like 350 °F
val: 86 °F
